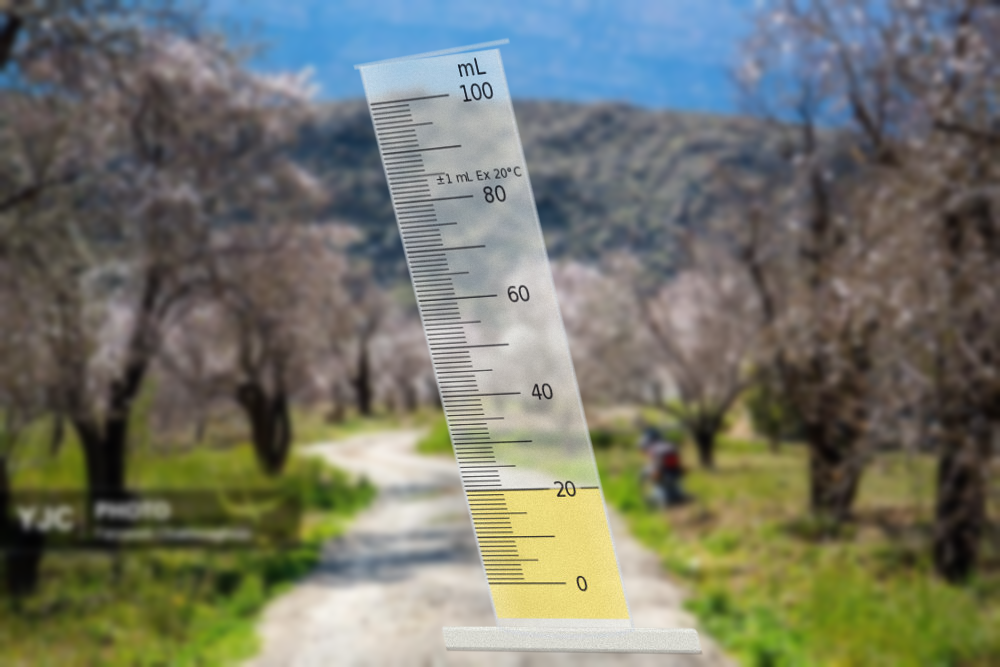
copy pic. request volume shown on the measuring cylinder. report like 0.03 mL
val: 20 mL
